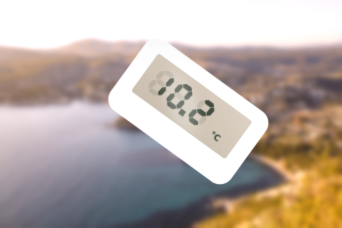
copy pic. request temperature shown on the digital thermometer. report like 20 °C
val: 10.2 °C
